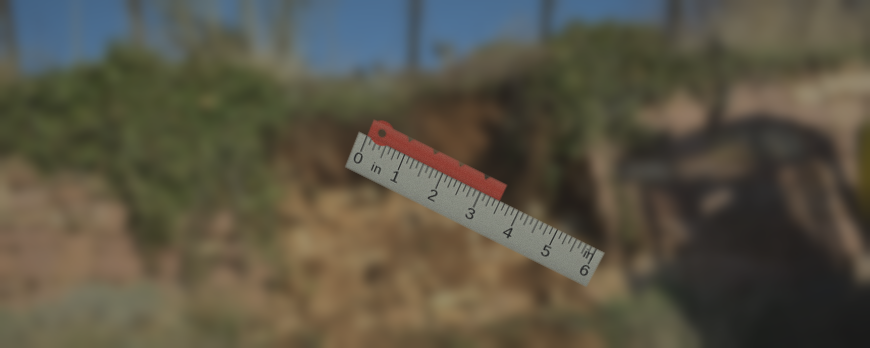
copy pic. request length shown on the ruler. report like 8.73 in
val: 3.5 in
